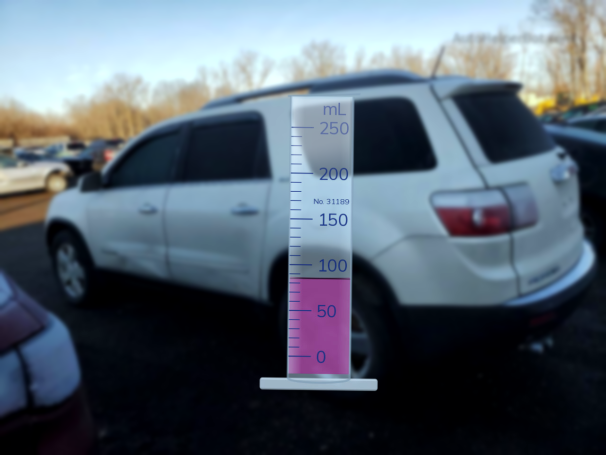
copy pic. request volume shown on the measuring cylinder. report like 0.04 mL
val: 85 mL
